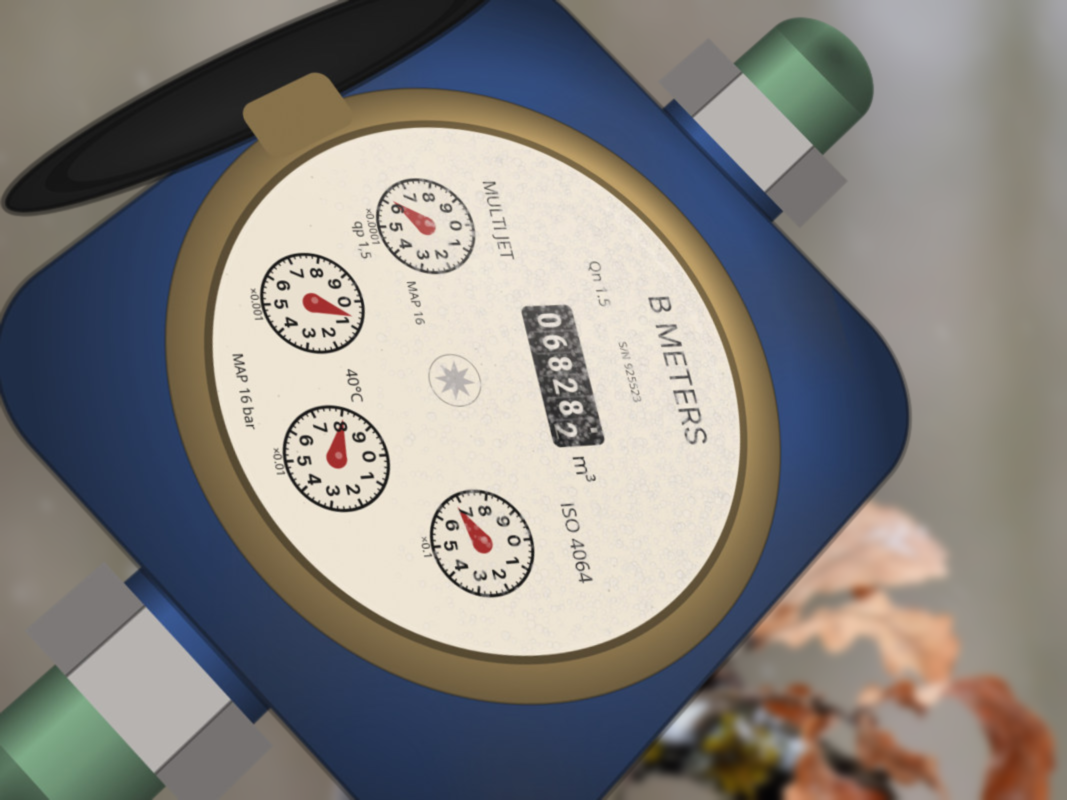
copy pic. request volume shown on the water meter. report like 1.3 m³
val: 68281.6806 m³
